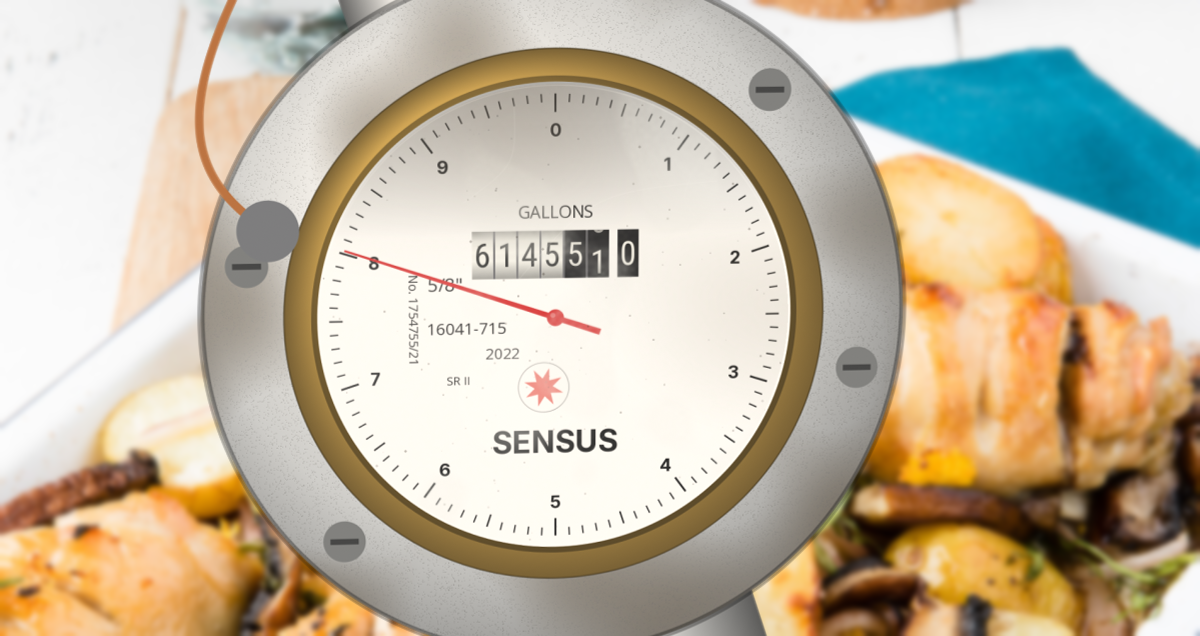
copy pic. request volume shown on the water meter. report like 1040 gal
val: 6145508.0 gal
